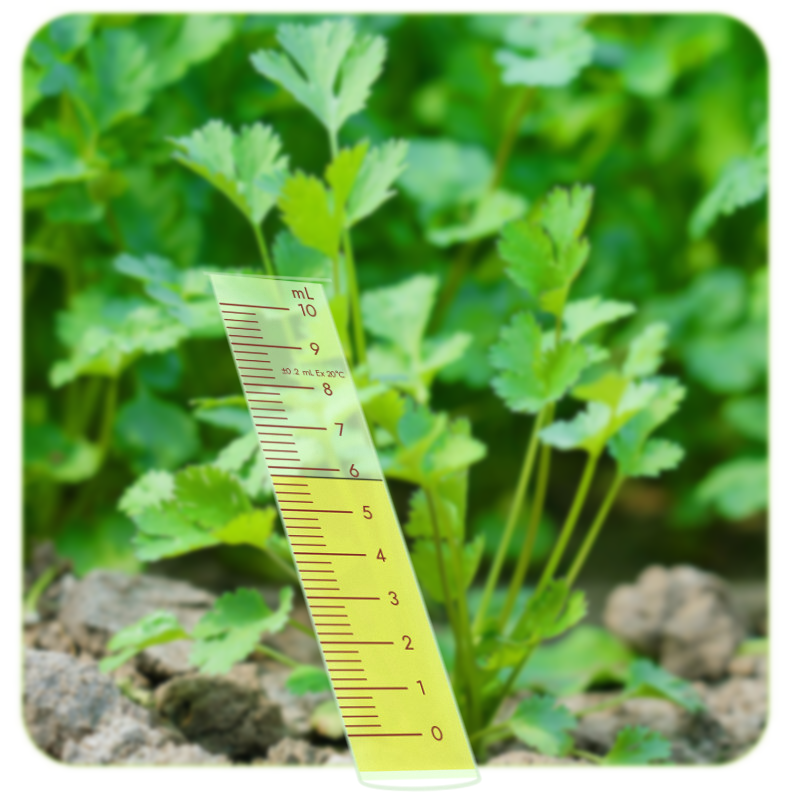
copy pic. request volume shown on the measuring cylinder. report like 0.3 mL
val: 5.8 mL
